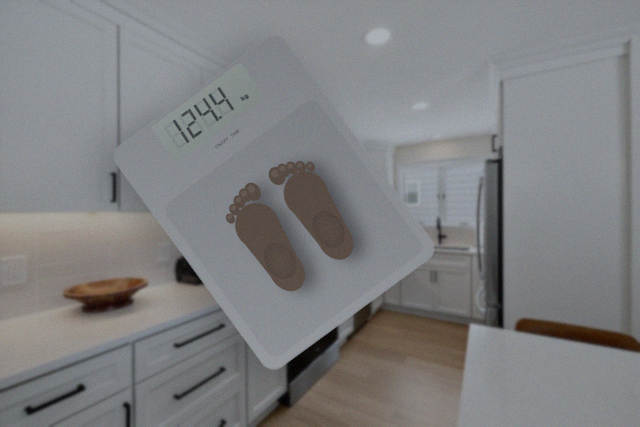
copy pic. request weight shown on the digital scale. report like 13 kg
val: 124.4 kg
